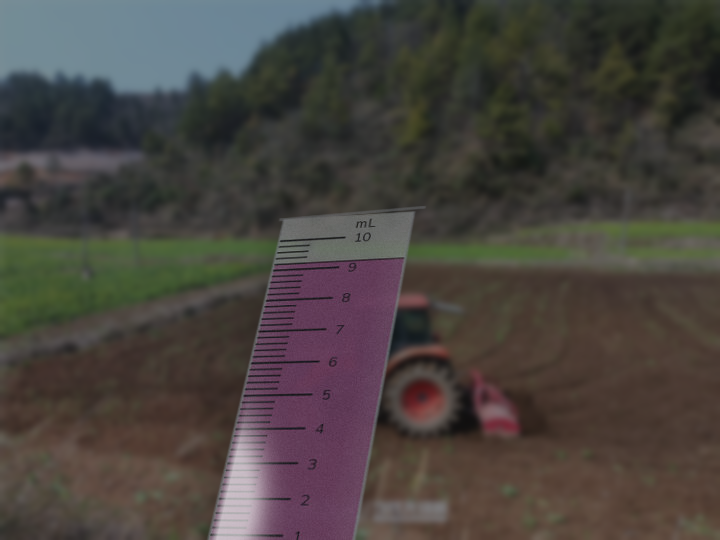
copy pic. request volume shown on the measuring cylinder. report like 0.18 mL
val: 9.2 mL
